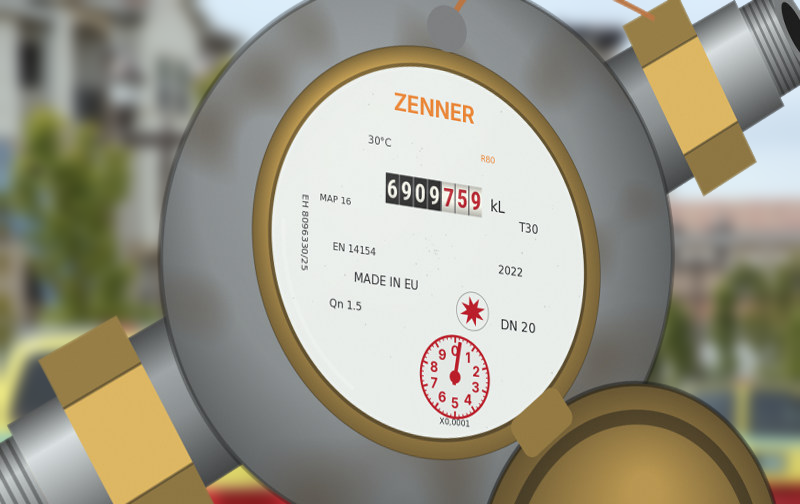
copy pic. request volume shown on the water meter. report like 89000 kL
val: 6909.7590 kL
